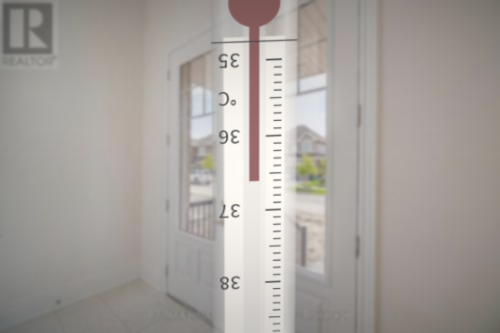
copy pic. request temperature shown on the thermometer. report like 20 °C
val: 36.6 °C
